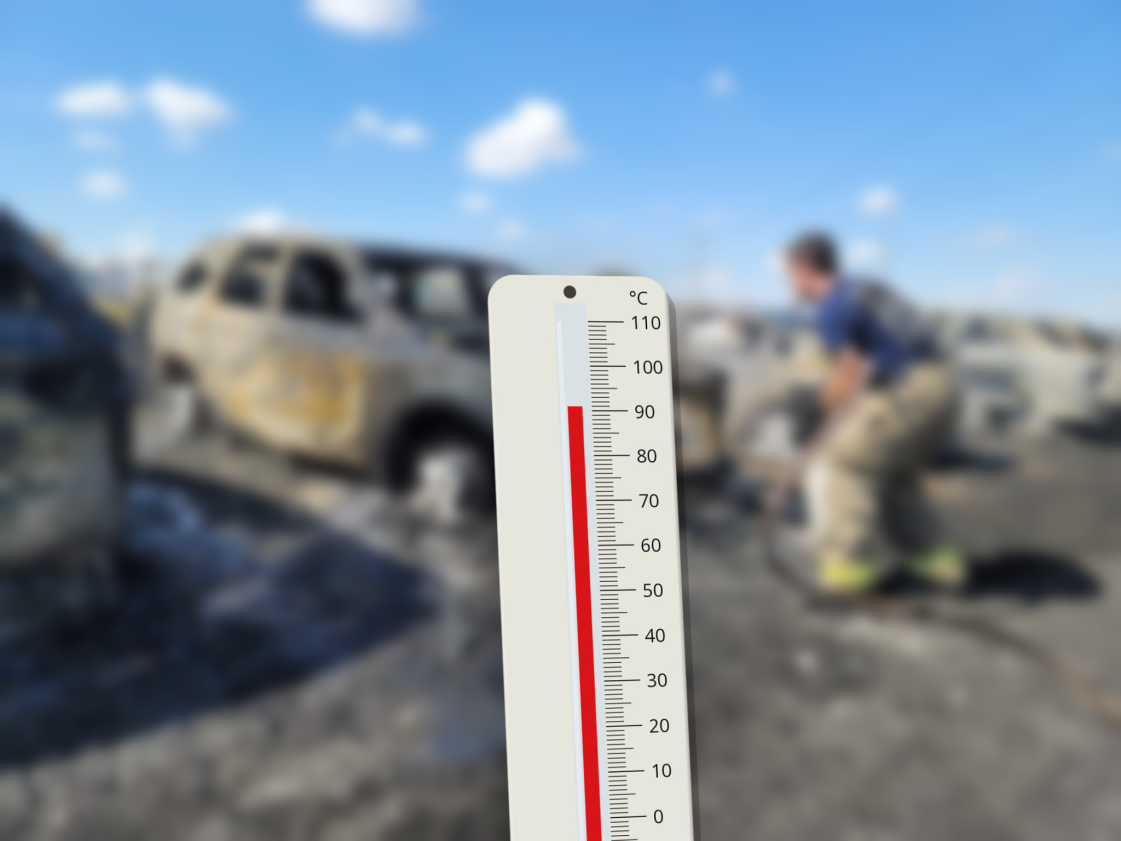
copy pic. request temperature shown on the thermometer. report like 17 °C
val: 91 °C
